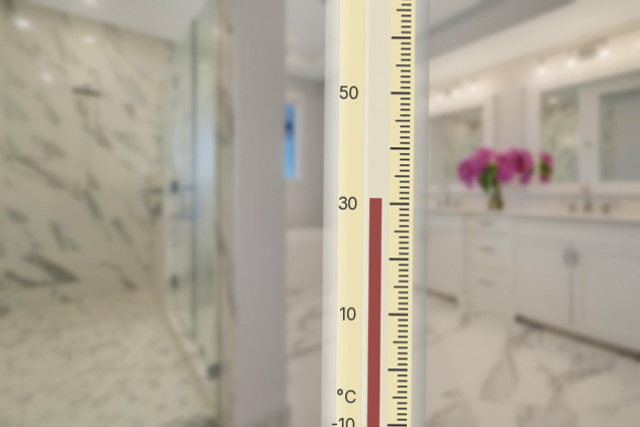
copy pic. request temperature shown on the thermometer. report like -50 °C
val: 31 °C
